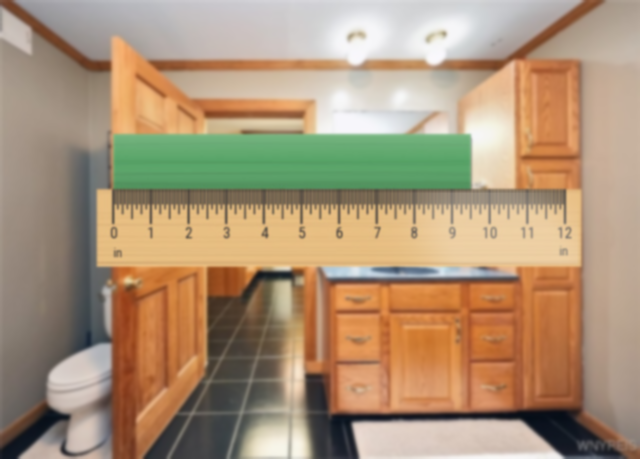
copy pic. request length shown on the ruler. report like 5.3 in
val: 9.5 in
